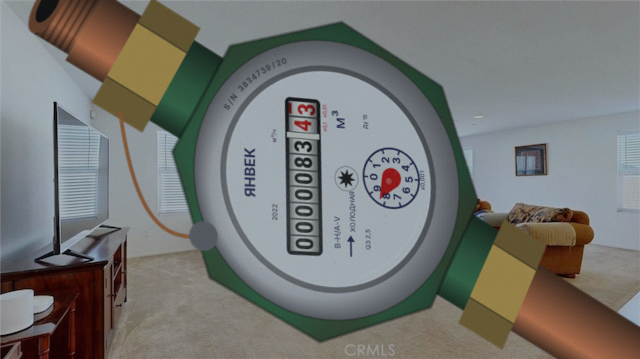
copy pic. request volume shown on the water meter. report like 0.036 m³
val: 83.428 m³
